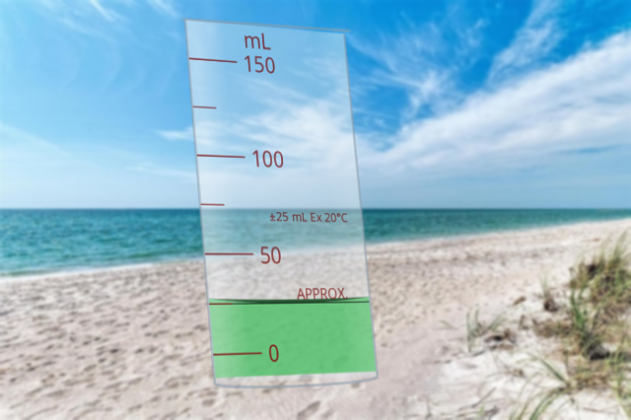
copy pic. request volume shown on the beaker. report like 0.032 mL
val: 25 mL
